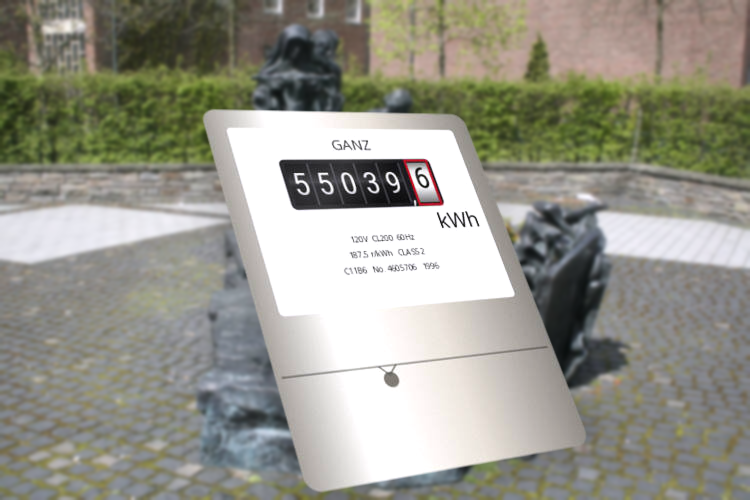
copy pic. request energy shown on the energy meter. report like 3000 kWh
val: 55039.6 kWh
